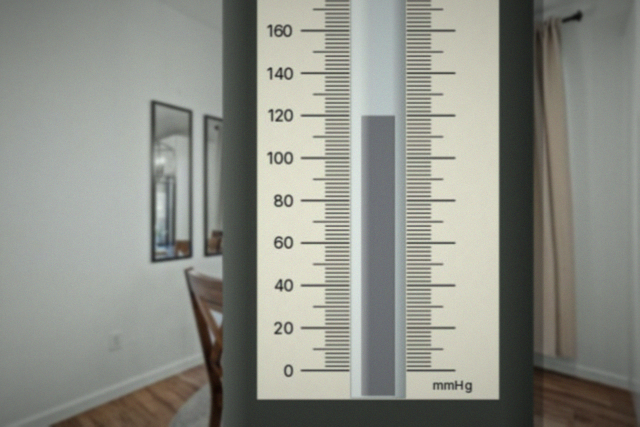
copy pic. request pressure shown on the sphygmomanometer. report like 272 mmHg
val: 120 mmHg
